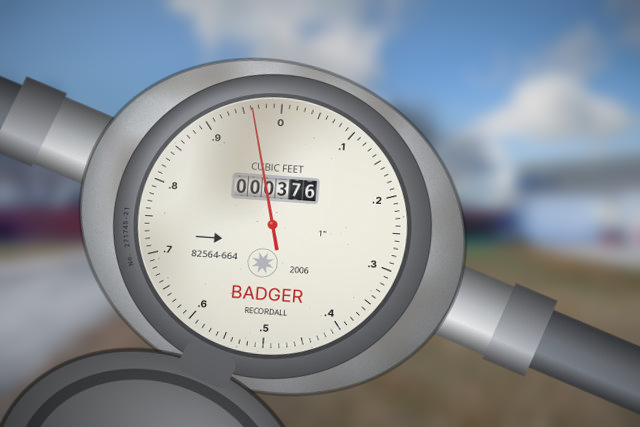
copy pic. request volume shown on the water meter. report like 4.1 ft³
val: 375.96 ft³
